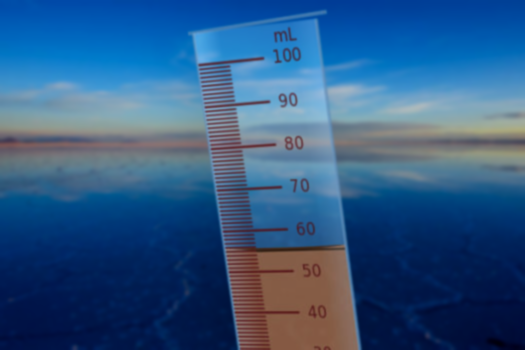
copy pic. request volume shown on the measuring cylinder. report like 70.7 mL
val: 55 mL
